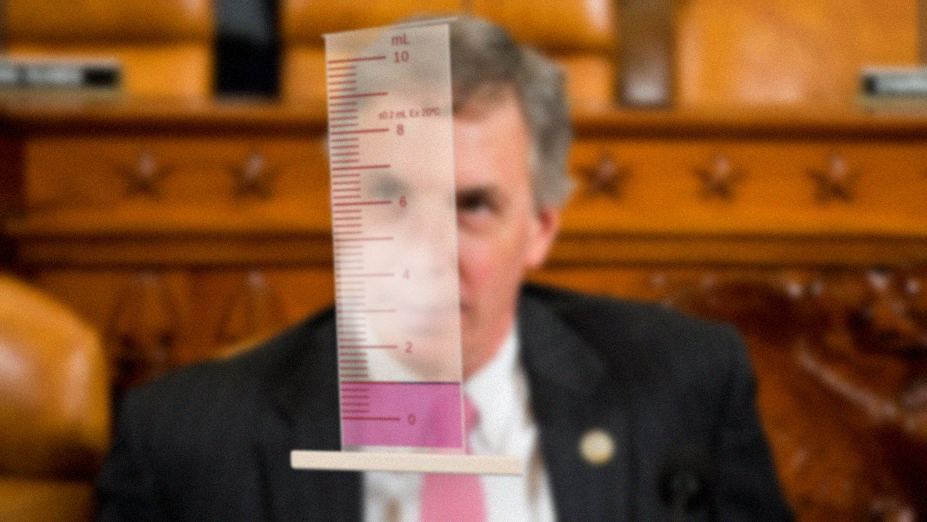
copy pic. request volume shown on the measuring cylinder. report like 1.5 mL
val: 1 mL
